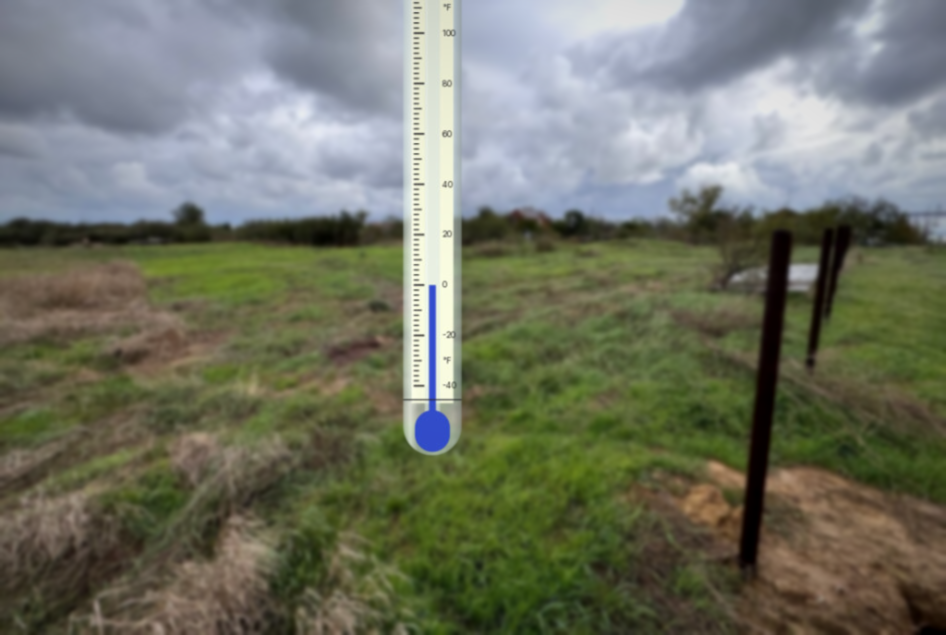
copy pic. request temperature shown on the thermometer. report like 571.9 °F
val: 0 °F
